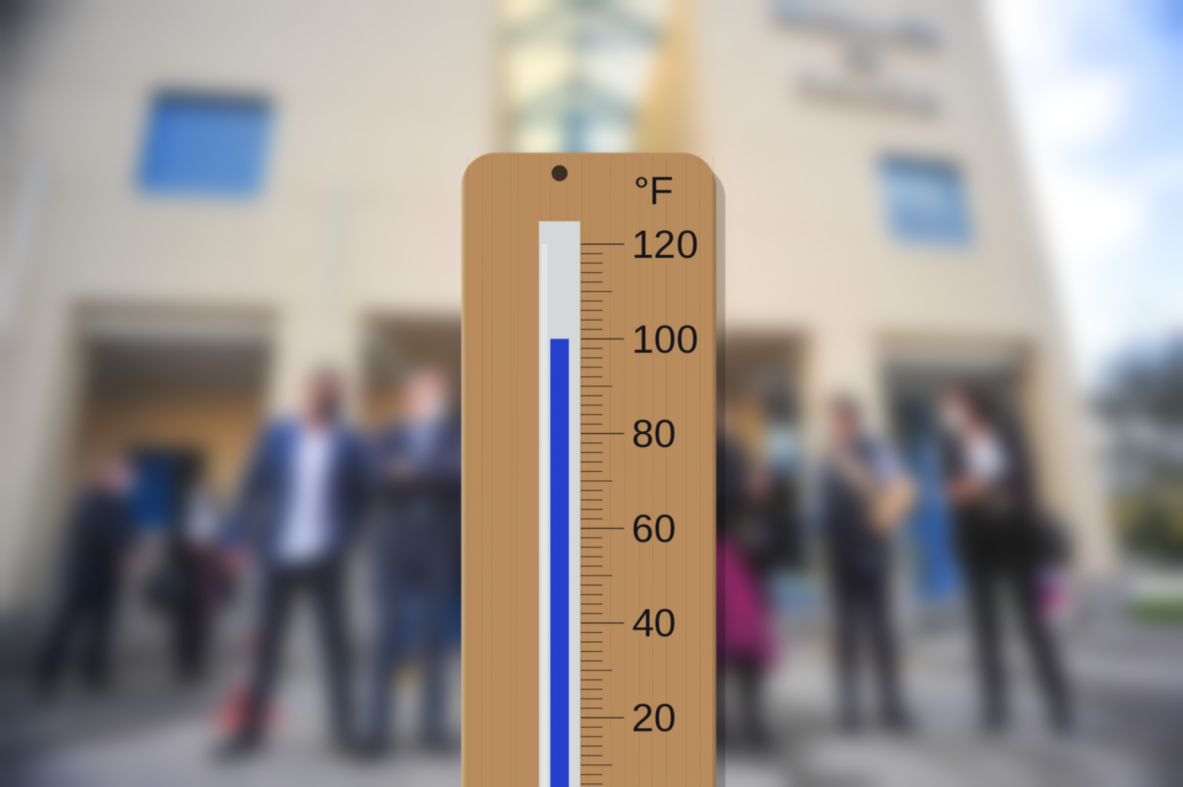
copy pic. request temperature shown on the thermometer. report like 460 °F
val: 100 °F
